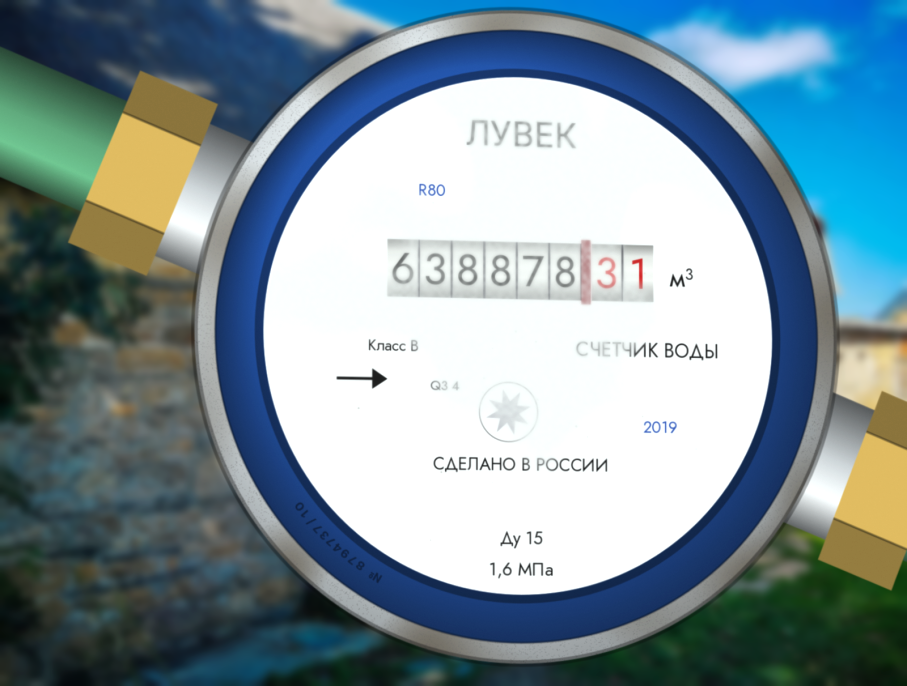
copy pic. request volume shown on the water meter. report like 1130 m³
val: 638878.31 m³
